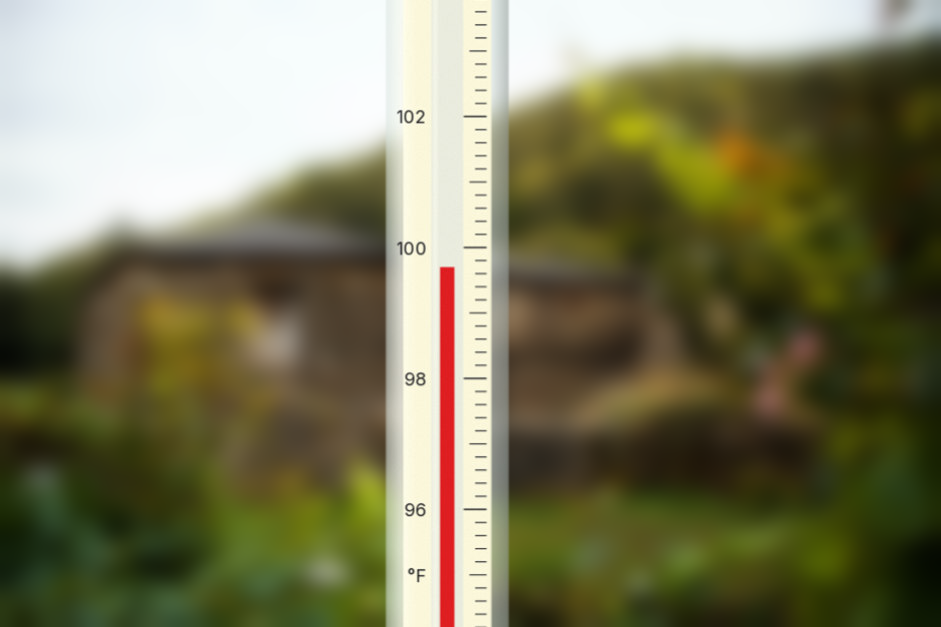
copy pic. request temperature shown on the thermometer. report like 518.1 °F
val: 99.7 °F
